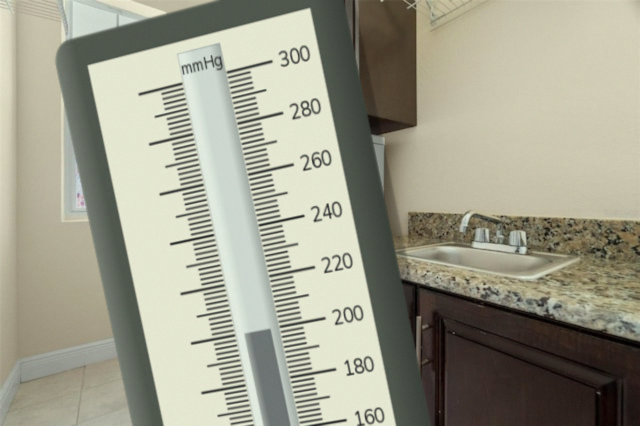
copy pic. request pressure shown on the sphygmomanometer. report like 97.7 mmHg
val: 200 mmHg
